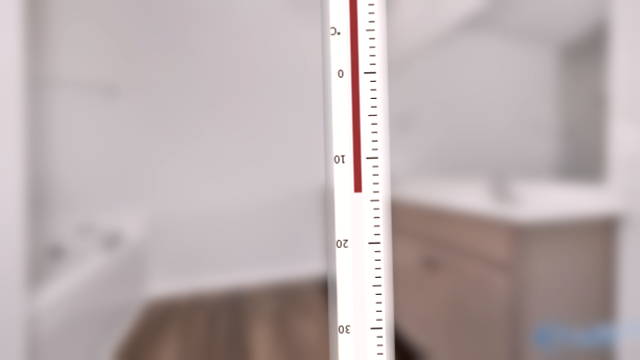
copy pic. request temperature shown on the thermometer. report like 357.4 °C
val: 14 °C
